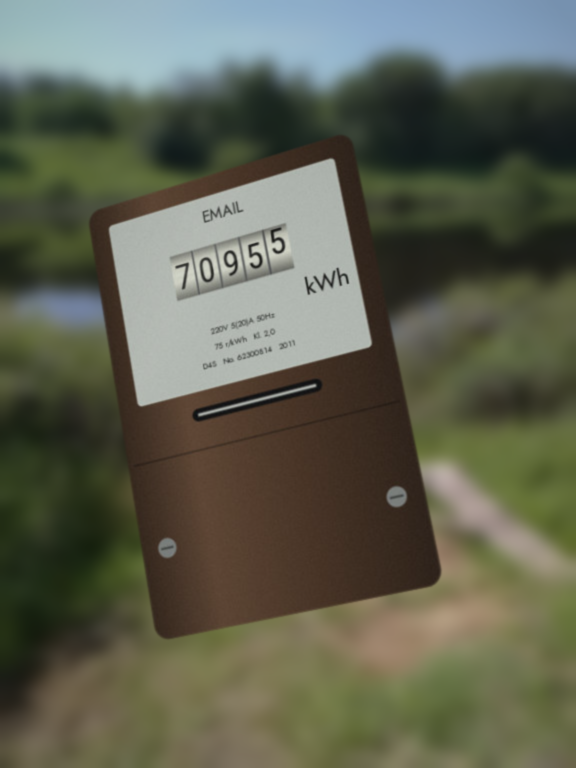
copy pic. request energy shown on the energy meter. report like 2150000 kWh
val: 70955 kWh
